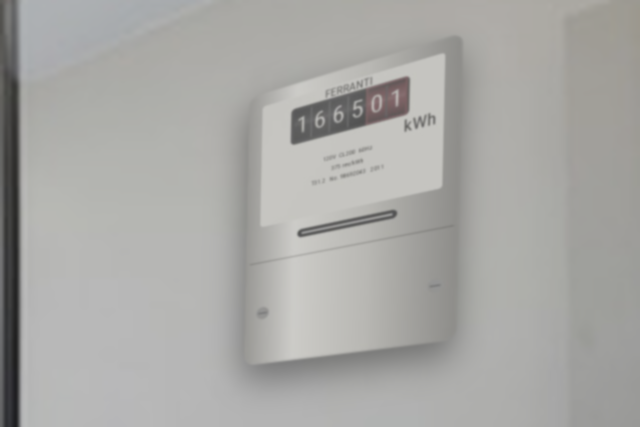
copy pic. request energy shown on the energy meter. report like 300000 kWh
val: 1665.01 kWh
